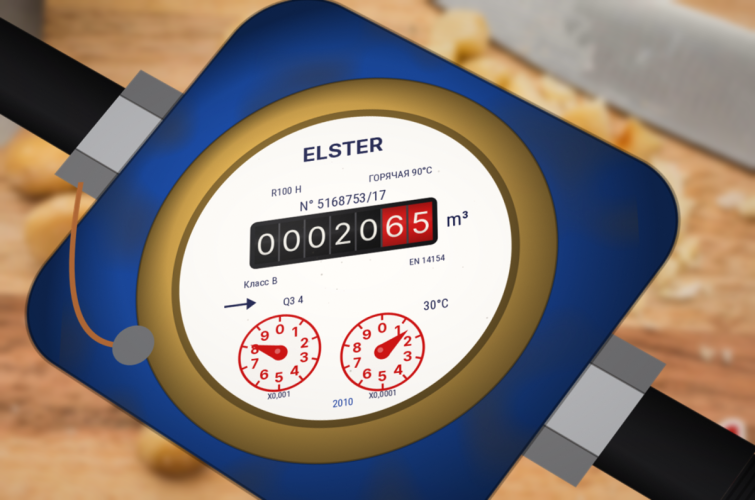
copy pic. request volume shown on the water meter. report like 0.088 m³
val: 20.6581 m³
